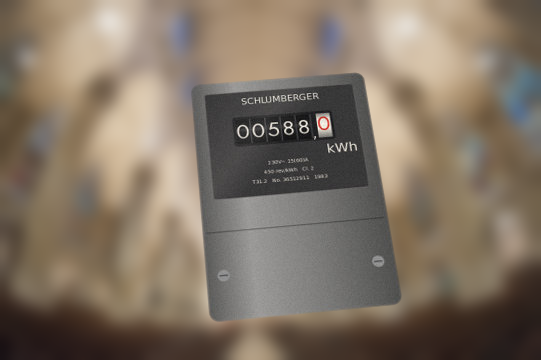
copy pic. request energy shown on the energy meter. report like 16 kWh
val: 588.0 kWh
